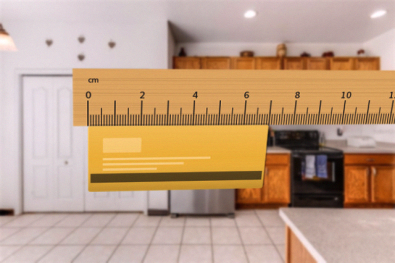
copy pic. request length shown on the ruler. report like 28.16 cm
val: 7 cm
